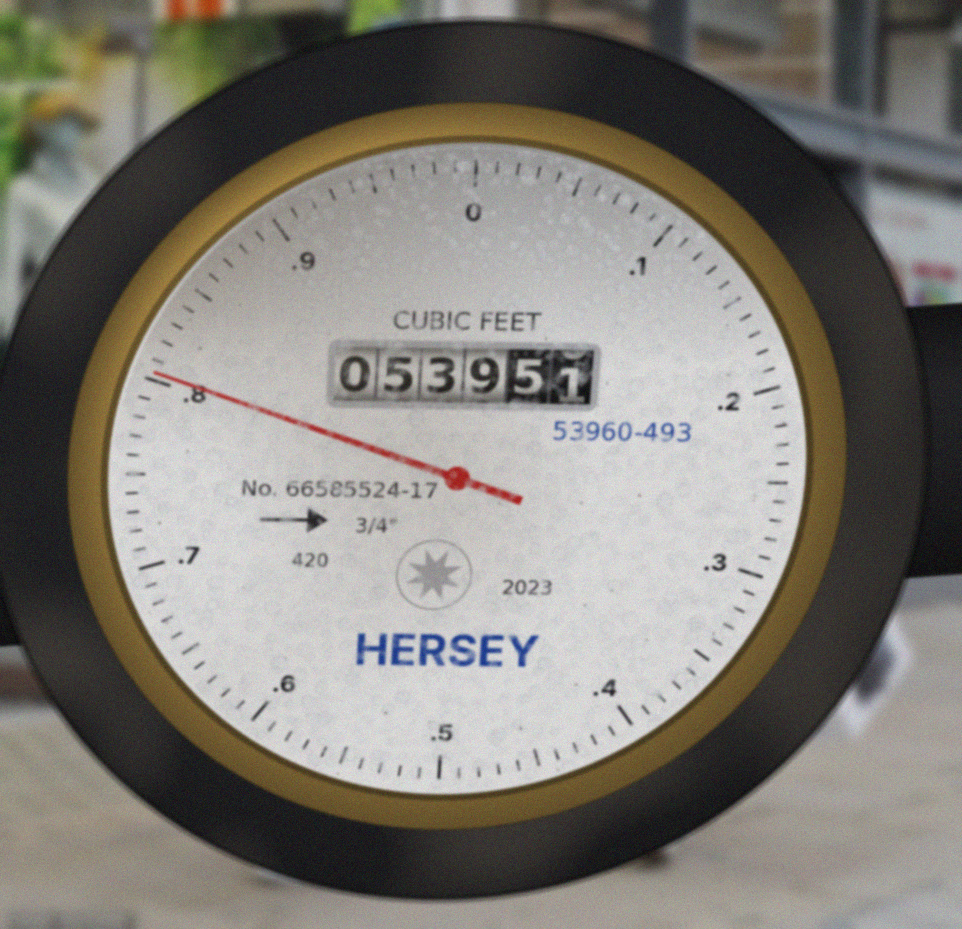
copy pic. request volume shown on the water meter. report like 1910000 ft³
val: 53950.80 ft³
